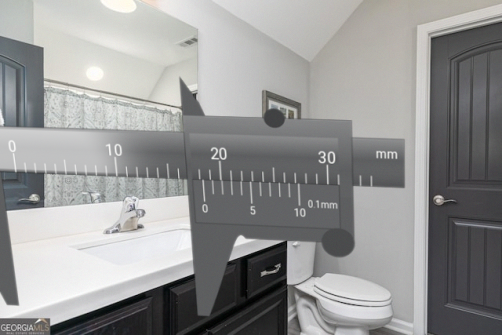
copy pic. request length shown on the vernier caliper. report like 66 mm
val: 18.3 mm
